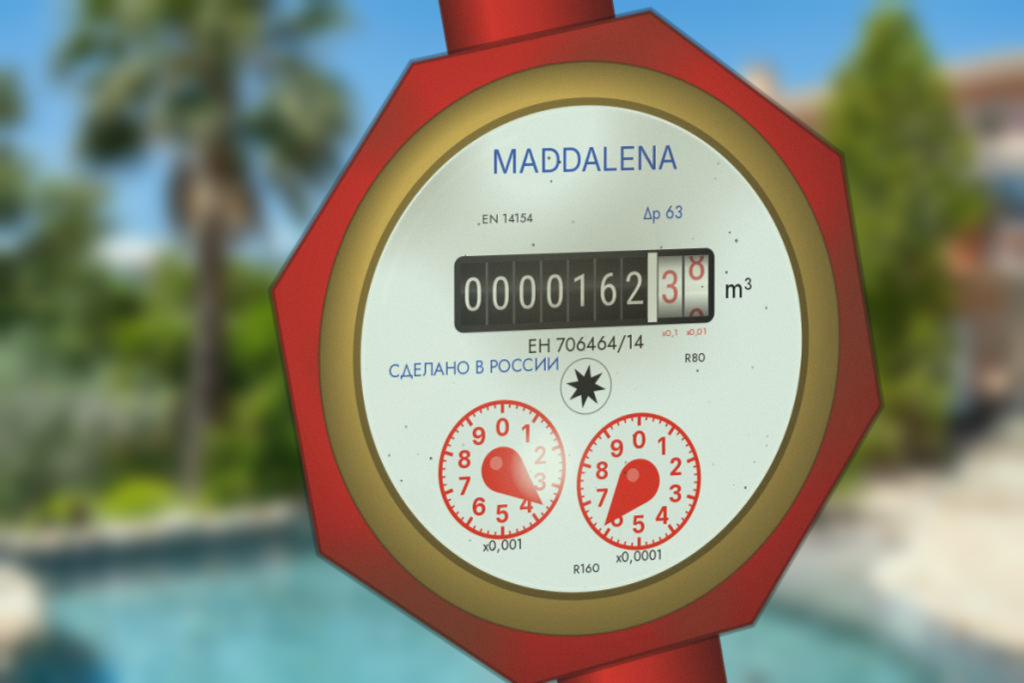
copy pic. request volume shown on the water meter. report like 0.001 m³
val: 162.3836 m³
